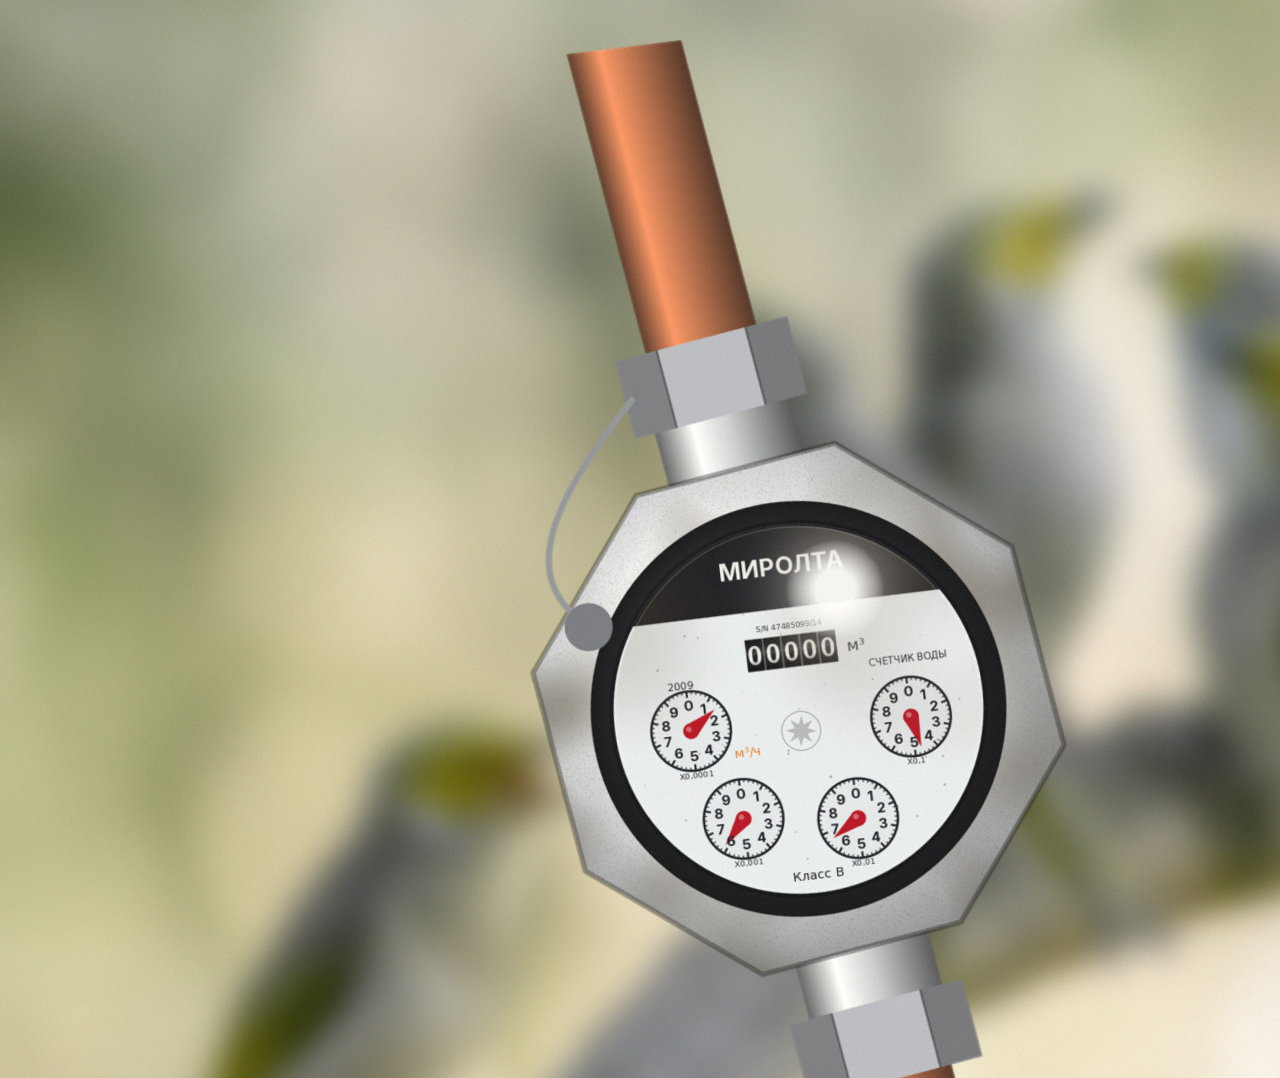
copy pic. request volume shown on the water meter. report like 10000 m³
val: 0.4661 m³
